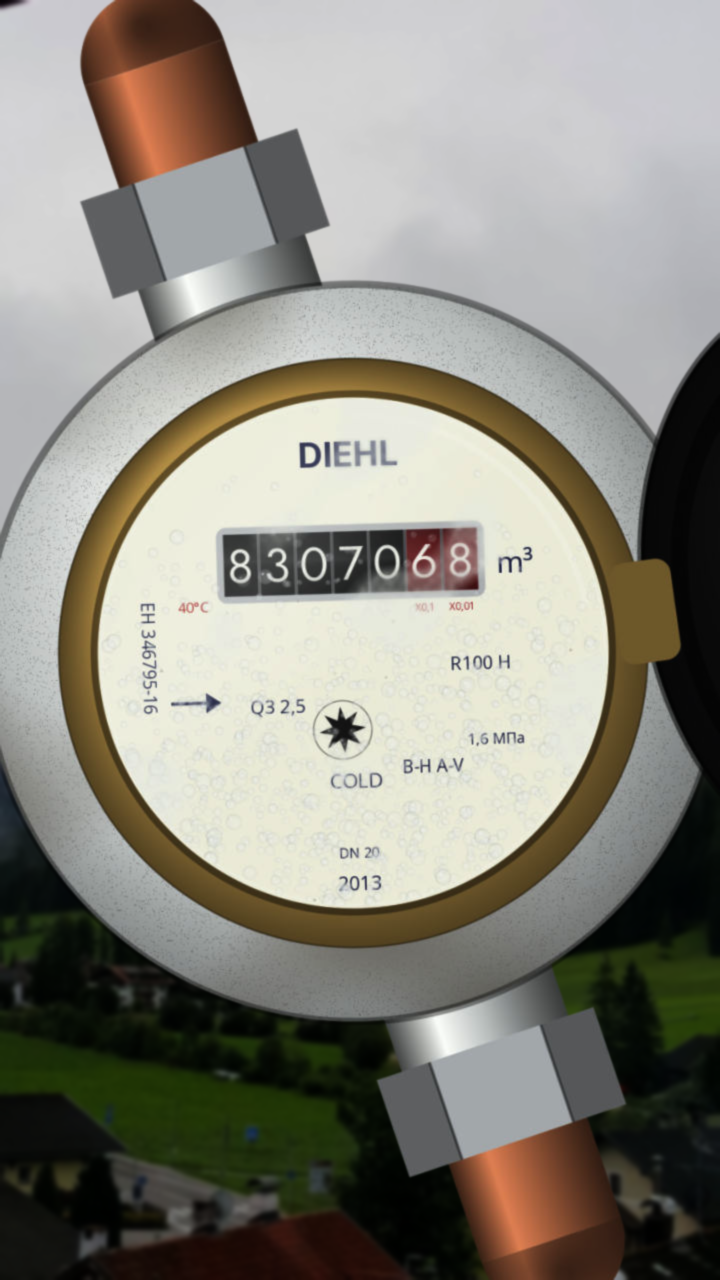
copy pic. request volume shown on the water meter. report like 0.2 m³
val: 83070.68 m³
